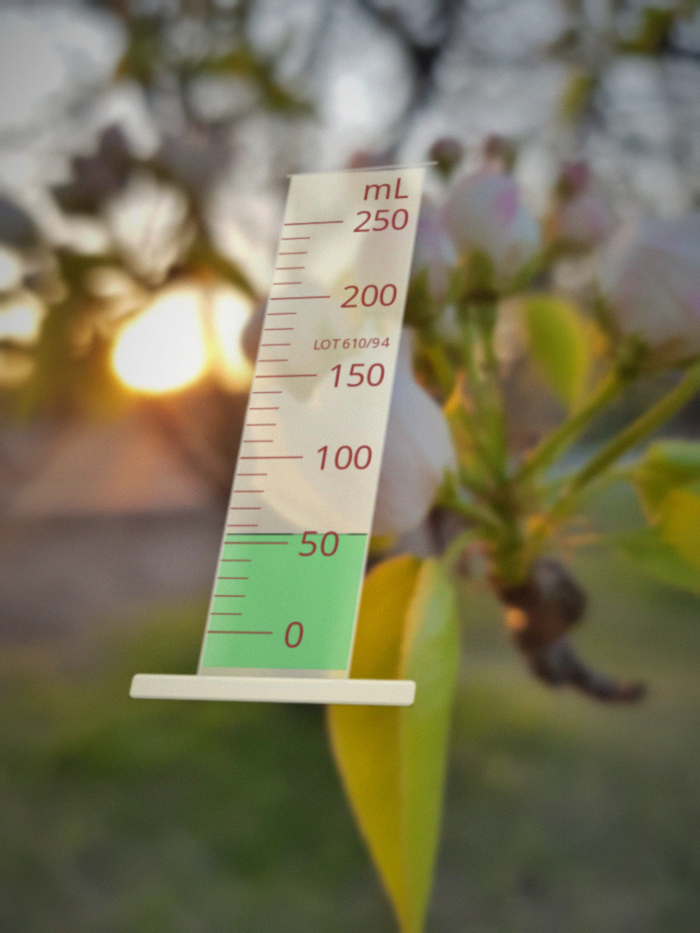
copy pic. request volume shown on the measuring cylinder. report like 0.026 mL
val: 55 mL
